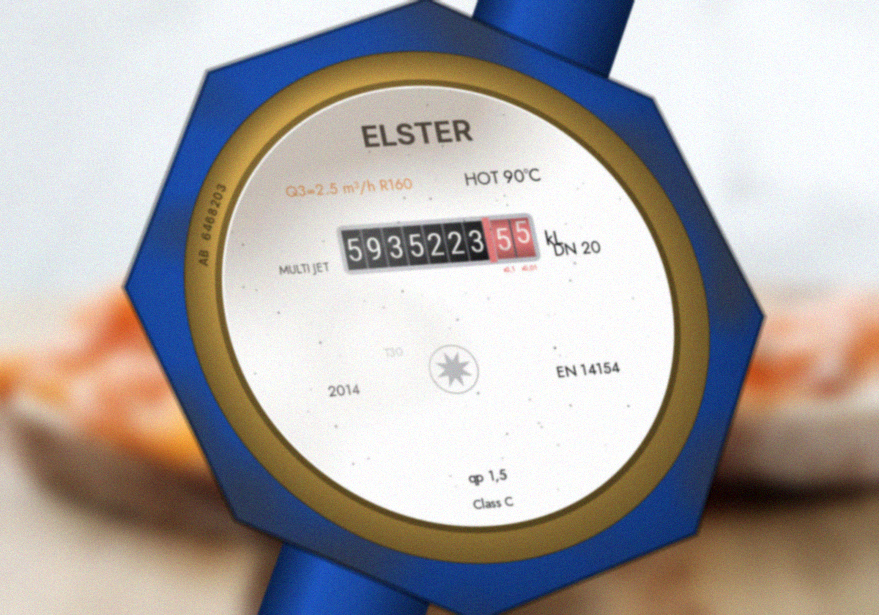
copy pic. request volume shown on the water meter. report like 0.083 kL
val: 5935223.55 kL
